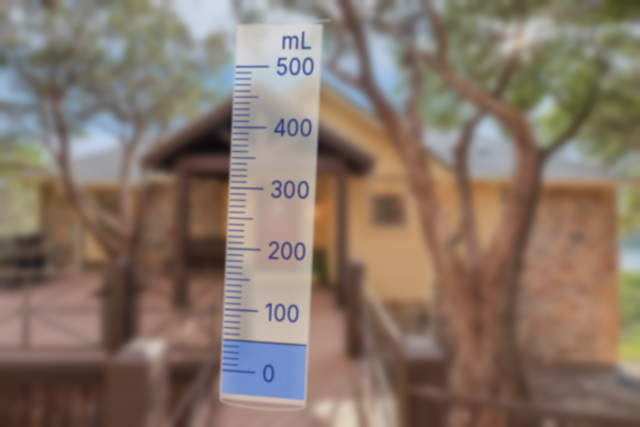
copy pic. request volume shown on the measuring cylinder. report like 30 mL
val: 50 mL
